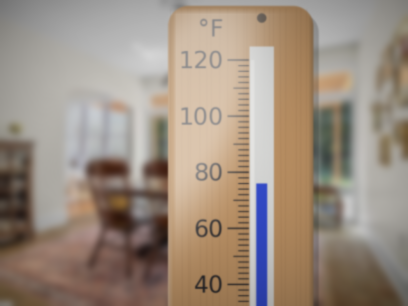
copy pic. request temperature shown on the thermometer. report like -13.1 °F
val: 76 °F
